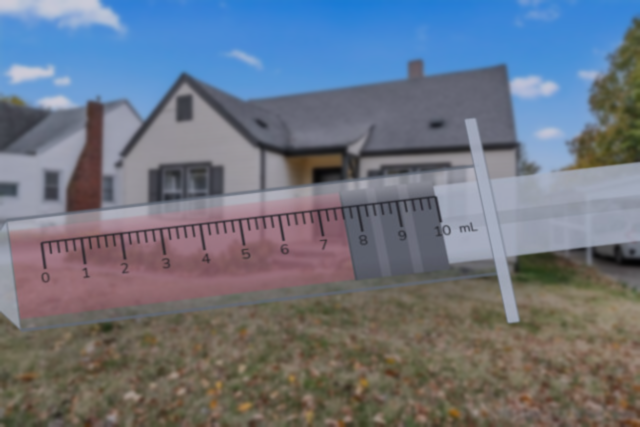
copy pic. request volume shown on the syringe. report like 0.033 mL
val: 7.6 mL
